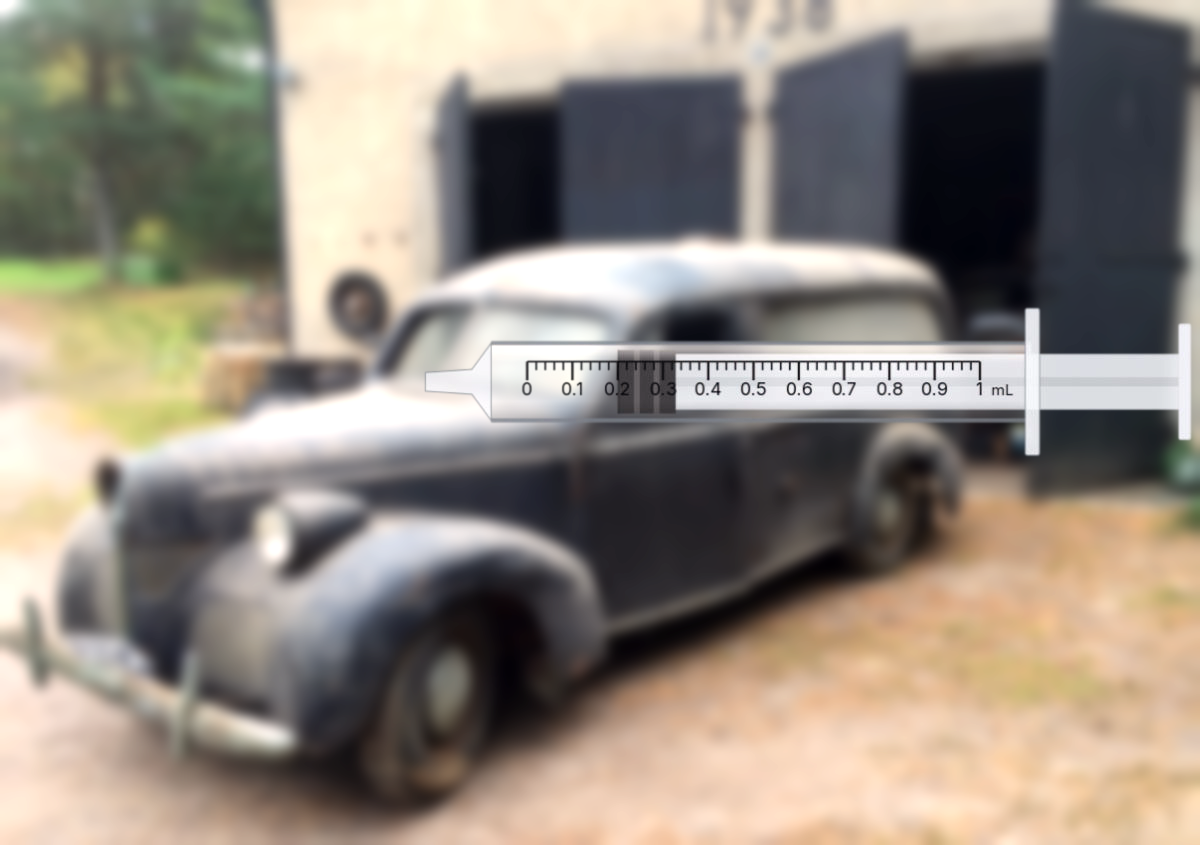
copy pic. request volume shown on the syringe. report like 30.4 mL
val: 0.2 mL
